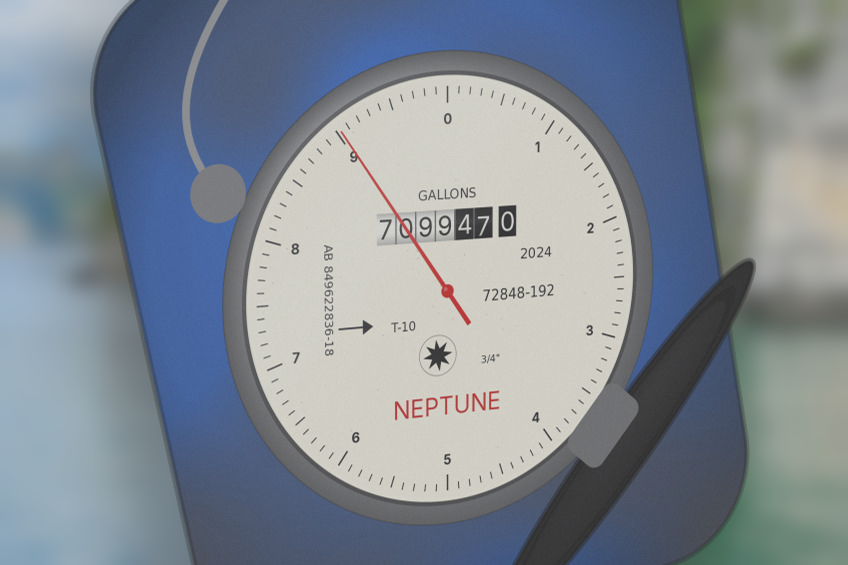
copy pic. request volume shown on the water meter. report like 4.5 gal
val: 7099469.0 gal
